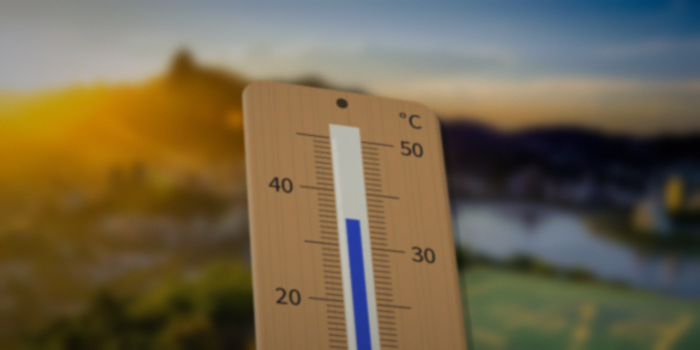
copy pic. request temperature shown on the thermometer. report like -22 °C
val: 35 °C
